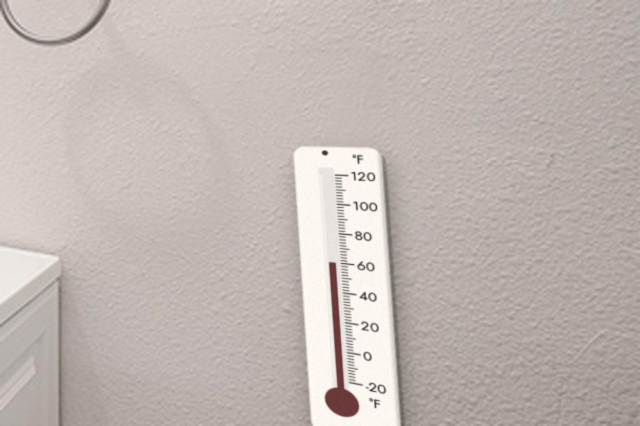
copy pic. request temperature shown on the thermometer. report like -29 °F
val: 60 °F
